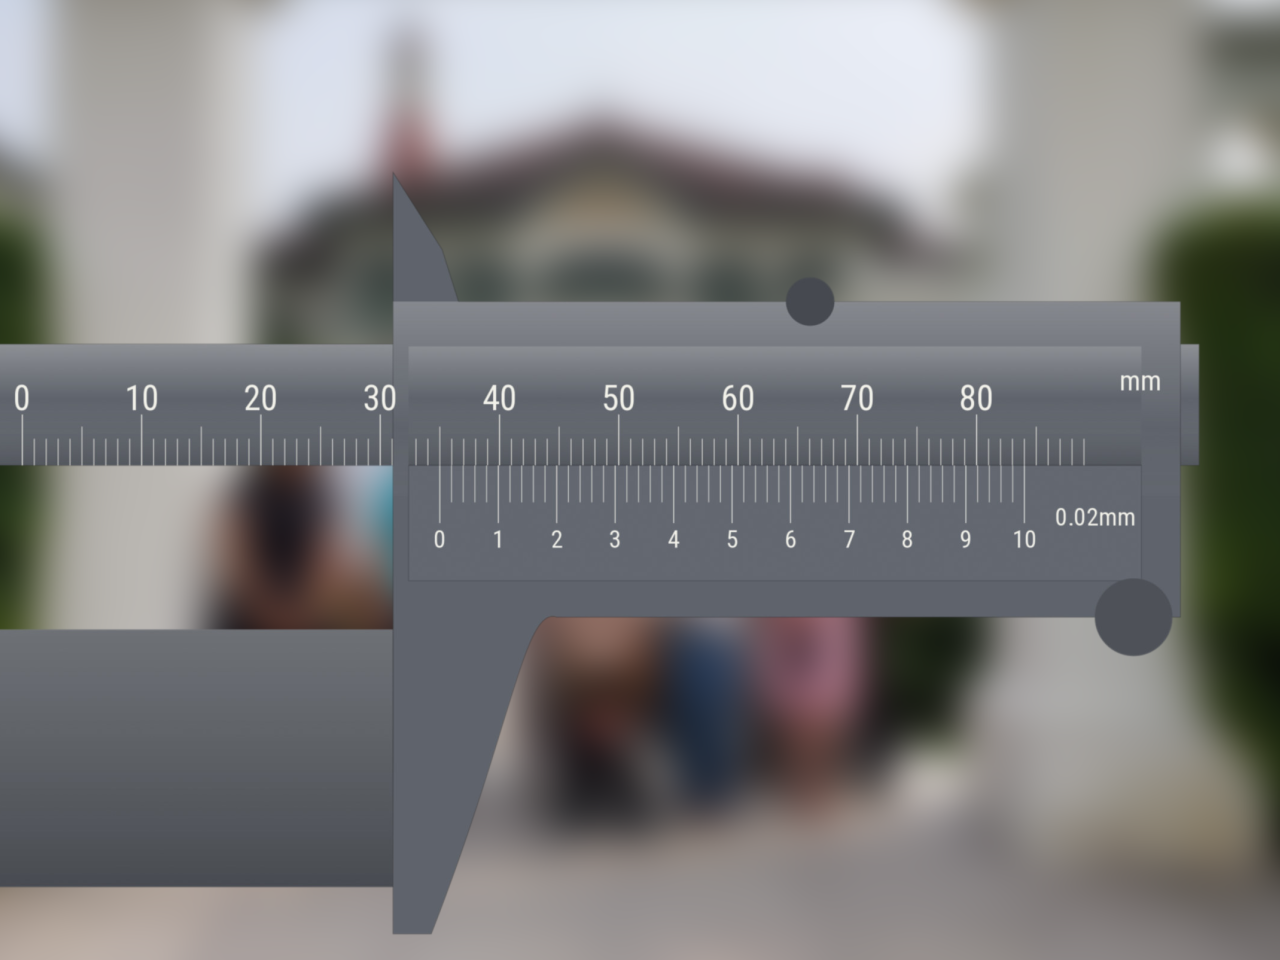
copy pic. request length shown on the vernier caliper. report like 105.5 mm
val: 35.0 mm
